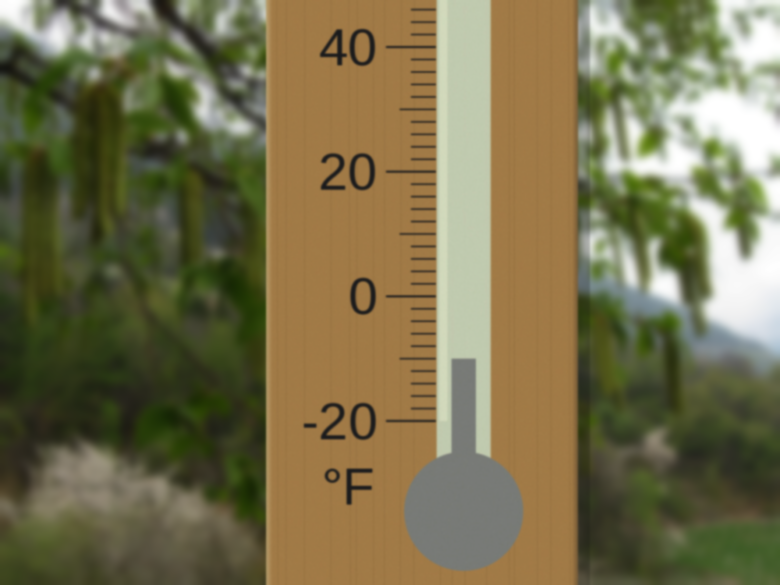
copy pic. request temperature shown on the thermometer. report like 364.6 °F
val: -10 °F
